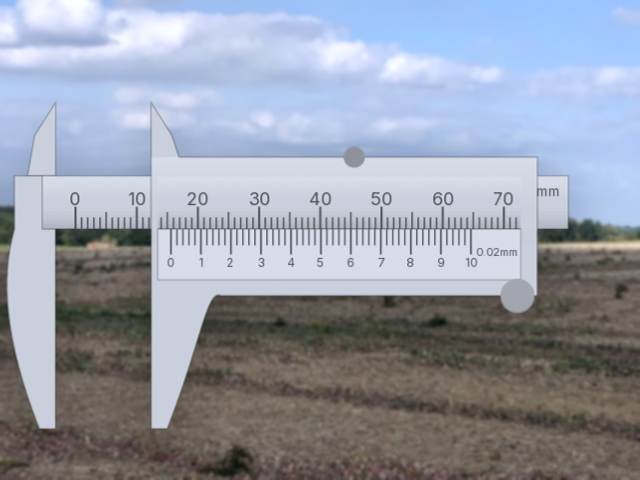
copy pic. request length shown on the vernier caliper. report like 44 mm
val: 15.6 mm
